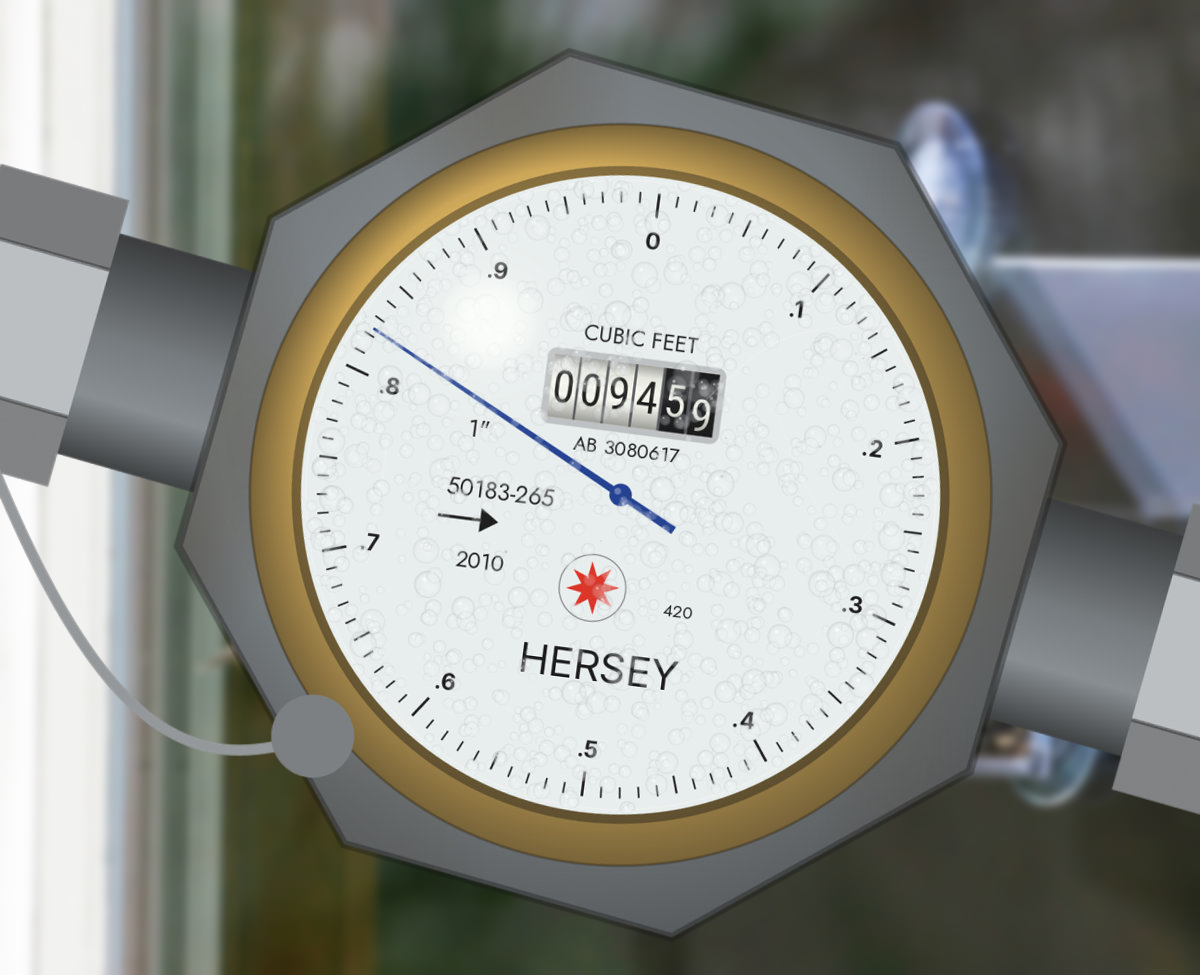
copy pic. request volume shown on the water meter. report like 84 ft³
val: 9458.82 ft³
